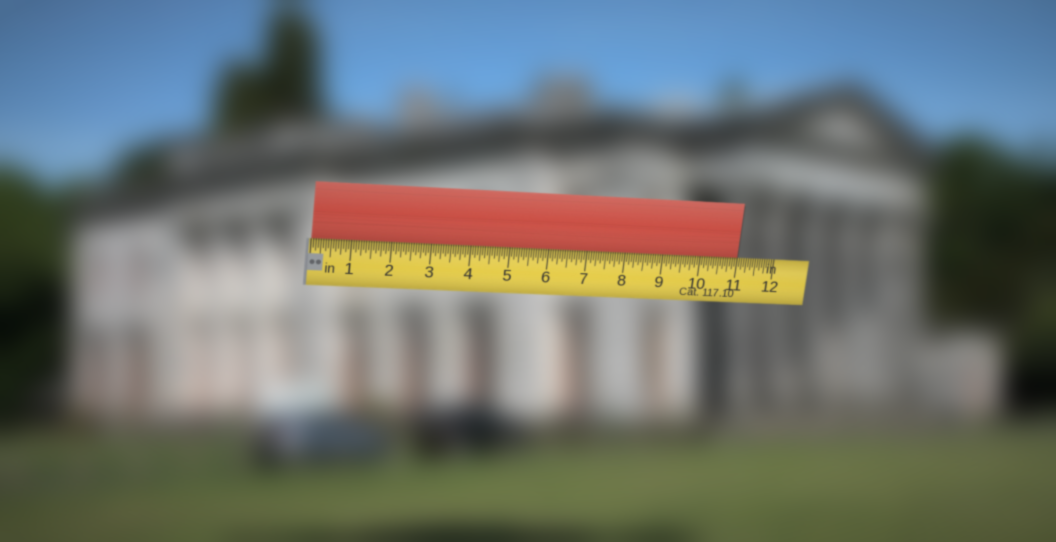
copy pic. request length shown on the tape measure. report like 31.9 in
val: 11 in
